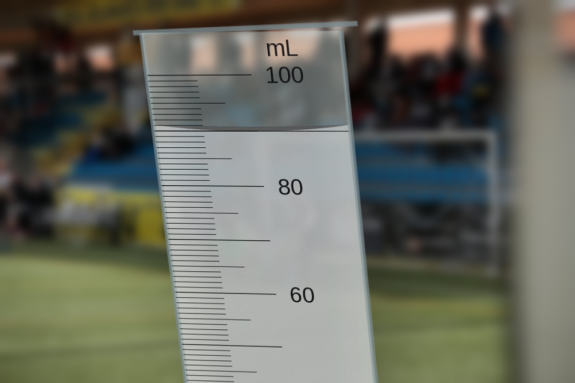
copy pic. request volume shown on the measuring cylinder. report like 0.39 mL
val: 90 mL
